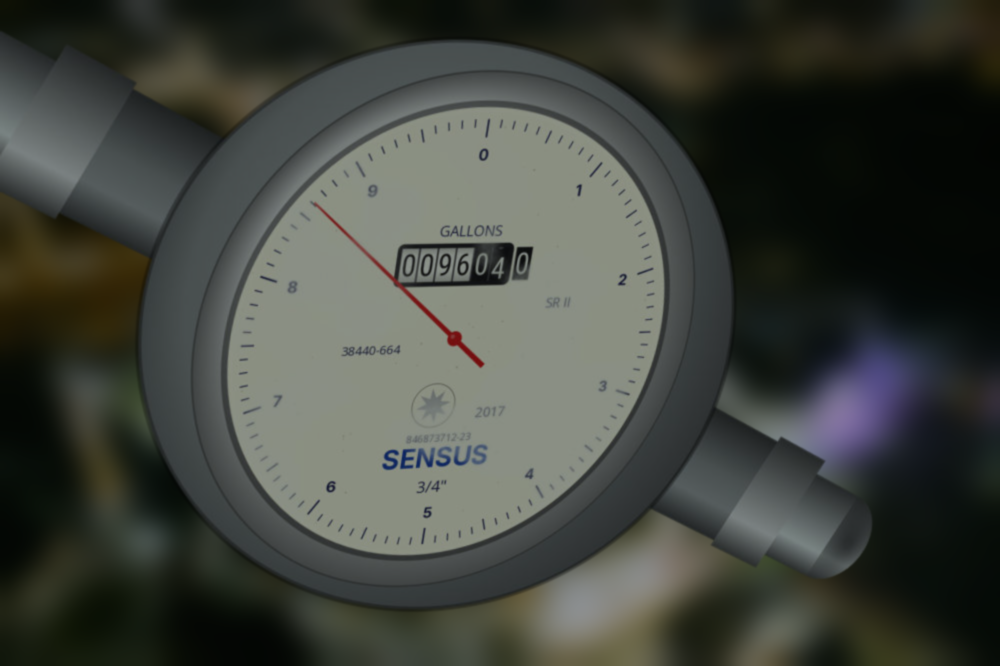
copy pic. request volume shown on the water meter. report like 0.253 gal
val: 96038.6 gal
